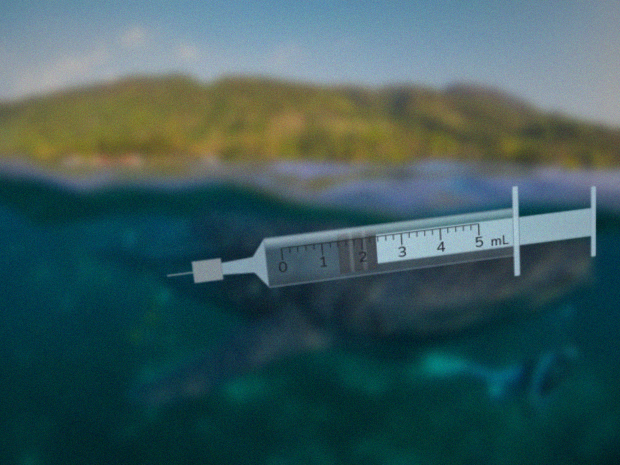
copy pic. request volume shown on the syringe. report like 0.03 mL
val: 1.4 mL
